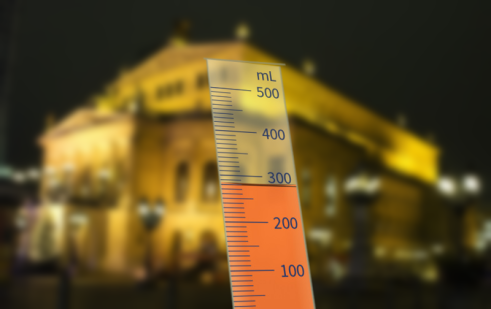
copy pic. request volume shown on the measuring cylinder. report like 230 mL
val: 280 mL
